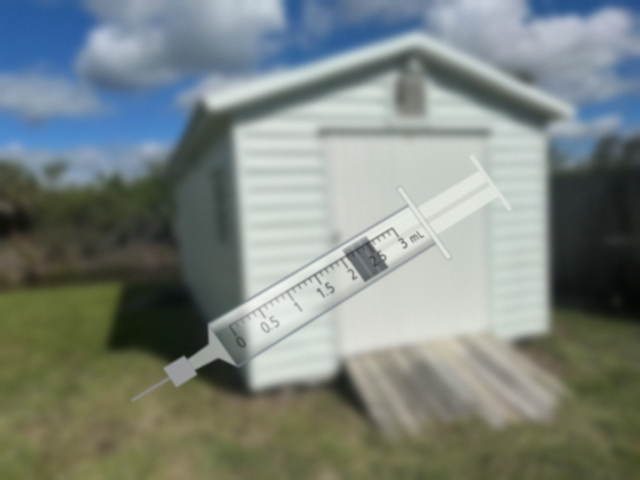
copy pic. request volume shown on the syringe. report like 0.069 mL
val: 2.1 mL
